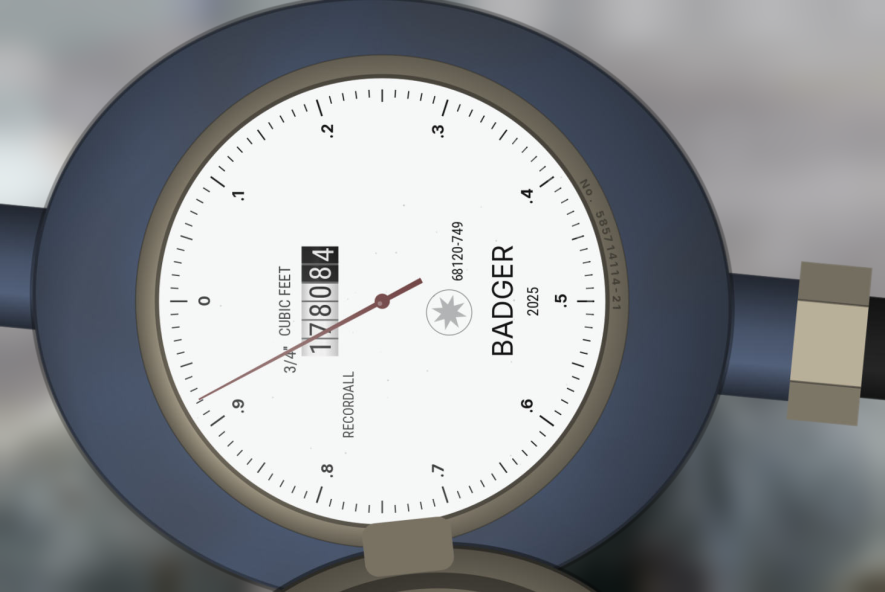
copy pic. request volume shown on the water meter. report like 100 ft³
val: 178083.92 ft³
